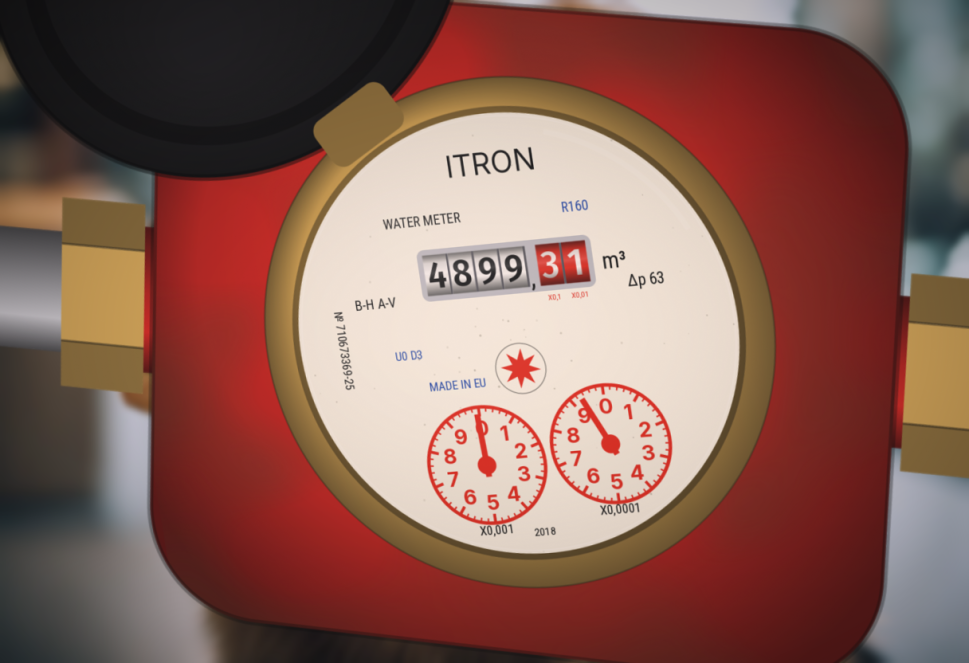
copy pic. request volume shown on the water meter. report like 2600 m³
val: 4899.3099 m³
